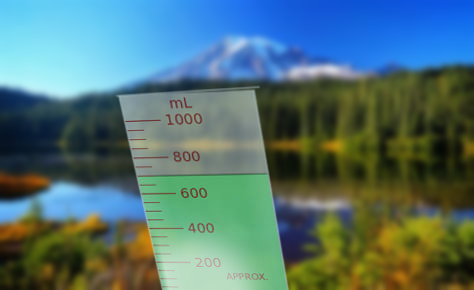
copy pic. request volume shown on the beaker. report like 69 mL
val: 700 mL
